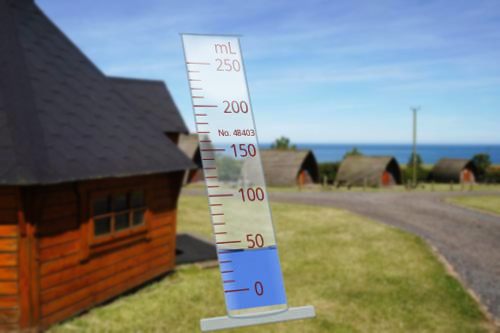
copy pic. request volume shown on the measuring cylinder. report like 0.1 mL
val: 40 mL
